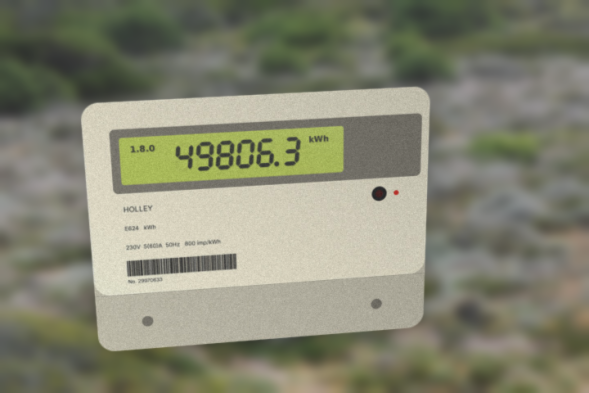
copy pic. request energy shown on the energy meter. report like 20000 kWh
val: 49806.3 kWh
